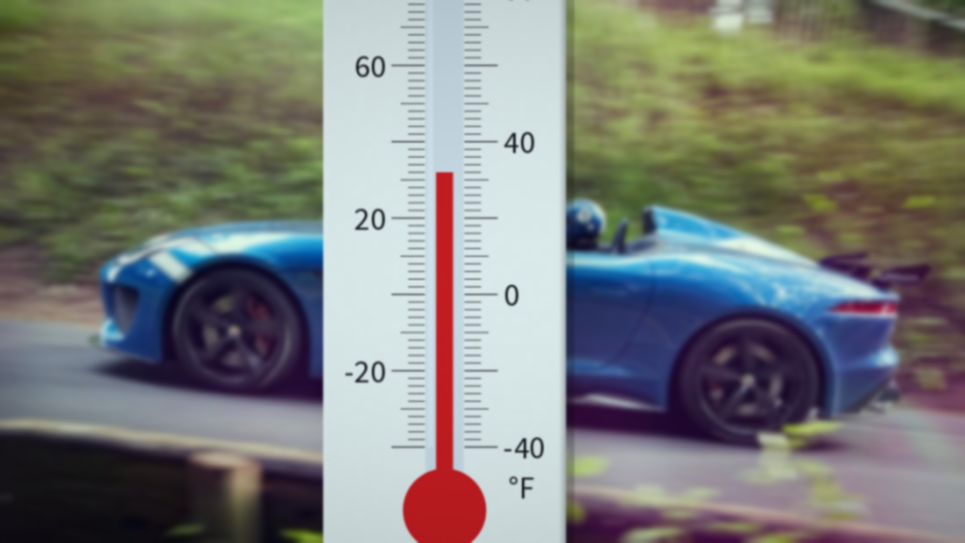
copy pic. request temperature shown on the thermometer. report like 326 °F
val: 32 °F
